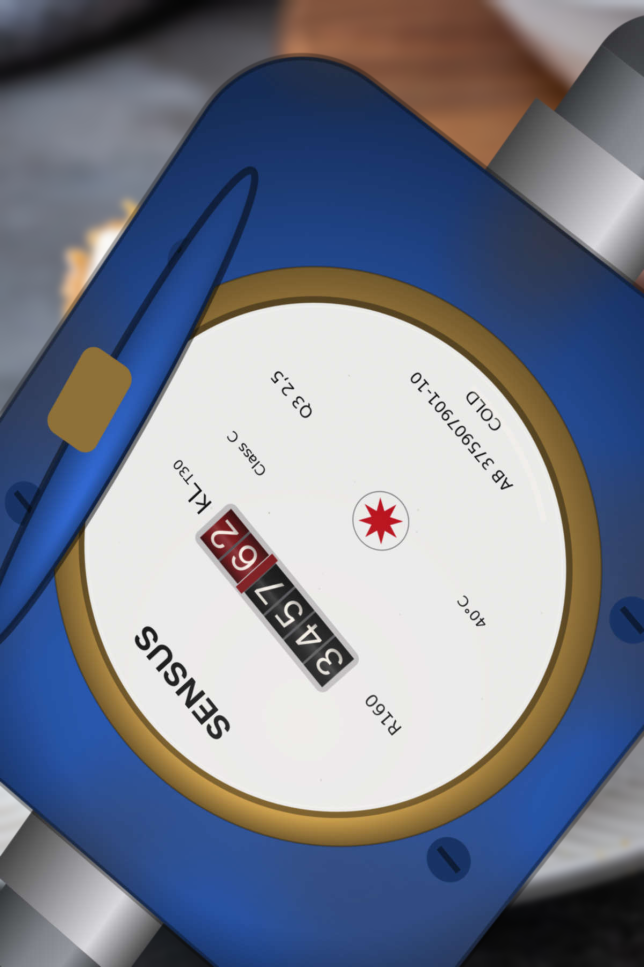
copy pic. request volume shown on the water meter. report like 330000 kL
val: 3457.62 kL
